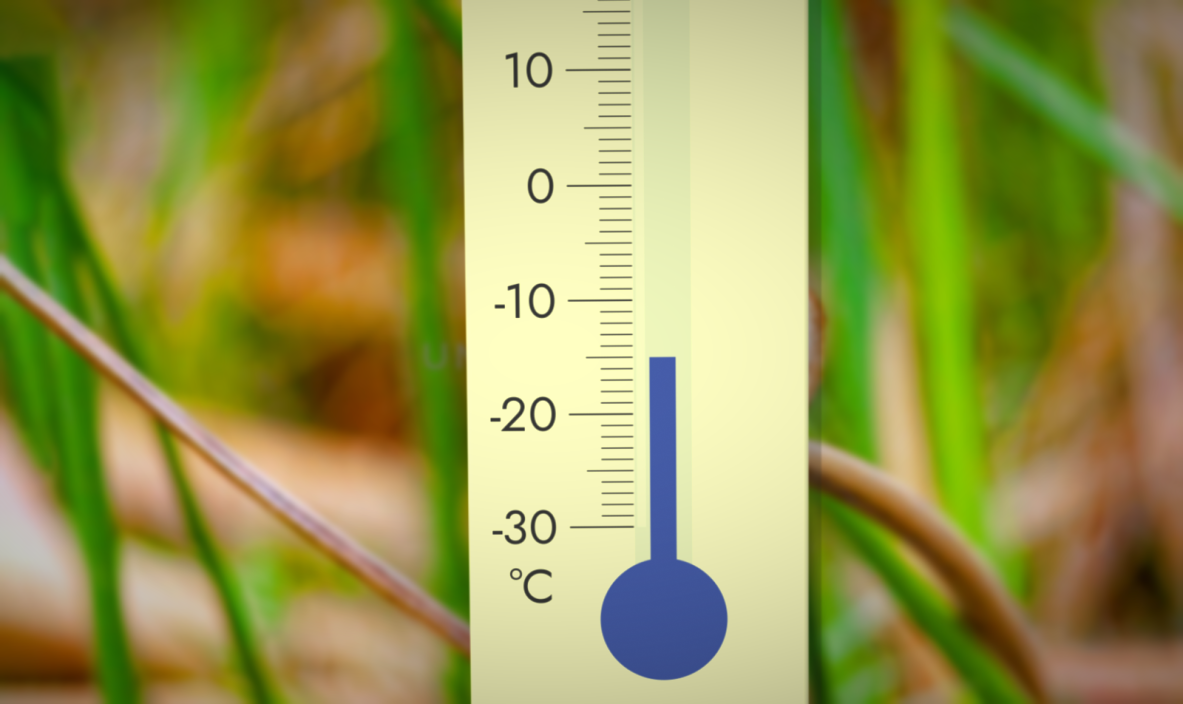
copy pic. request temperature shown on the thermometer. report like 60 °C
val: -15 °C
